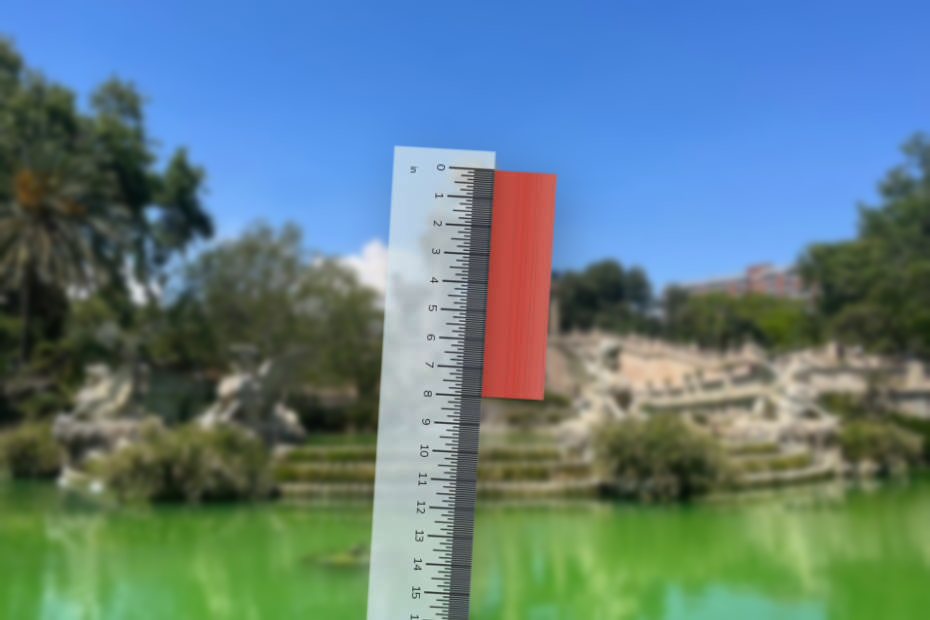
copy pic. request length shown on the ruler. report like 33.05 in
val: 8 in
